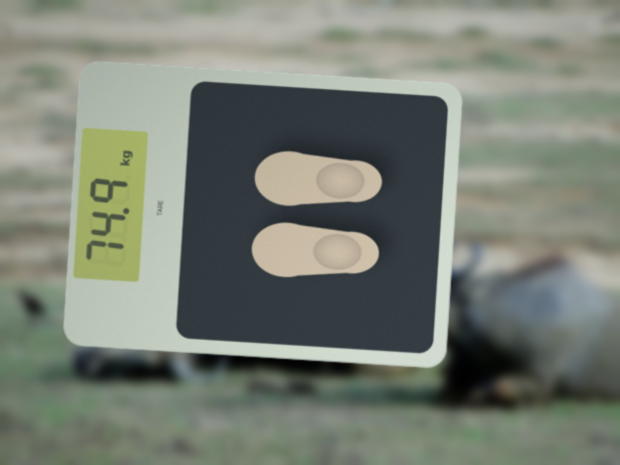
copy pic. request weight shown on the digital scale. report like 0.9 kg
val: 74.9 kg
